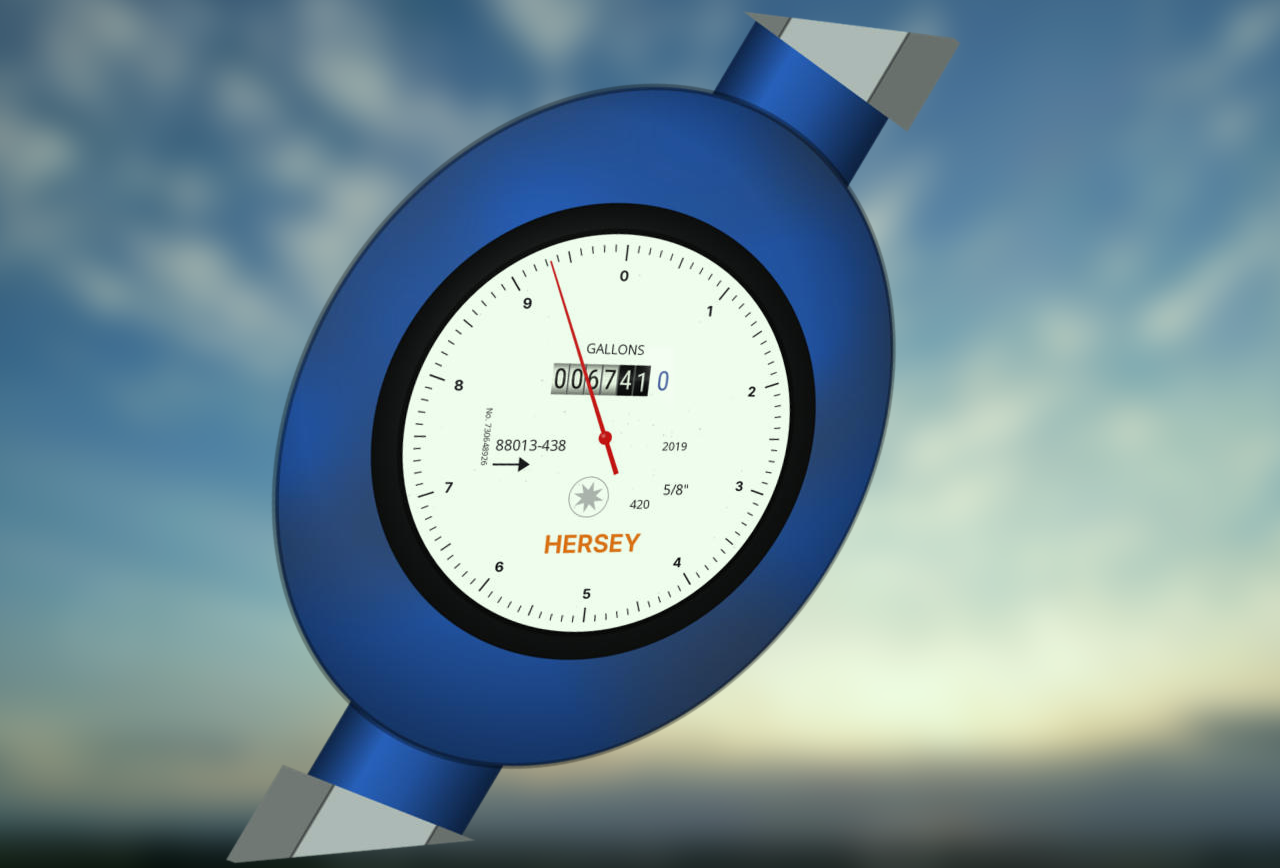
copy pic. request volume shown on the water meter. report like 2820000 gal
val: 67409.3 gal
